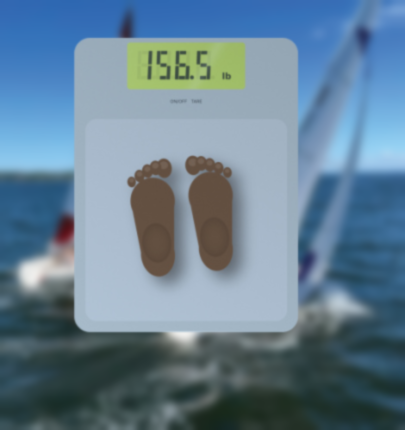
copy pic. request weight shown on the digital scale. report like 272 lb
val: 156.5 lb
